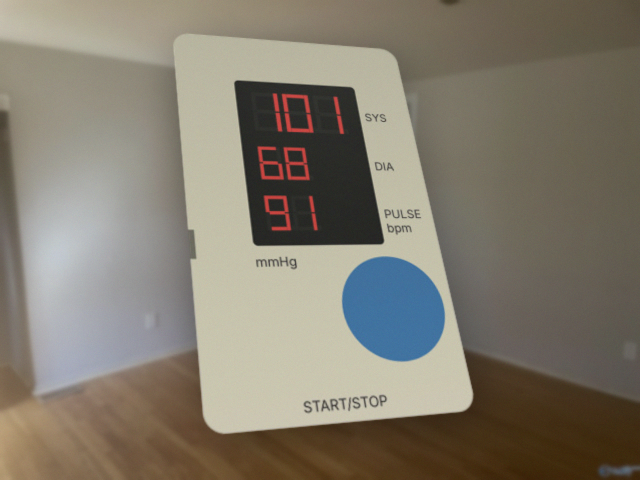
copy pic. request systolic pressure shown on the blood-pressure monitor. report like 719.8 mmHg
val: 101 mmHg
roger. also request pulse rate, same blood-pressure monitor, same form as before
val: 91 bpm
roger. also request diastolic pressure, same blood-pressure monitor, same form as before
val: 68 mmHg
